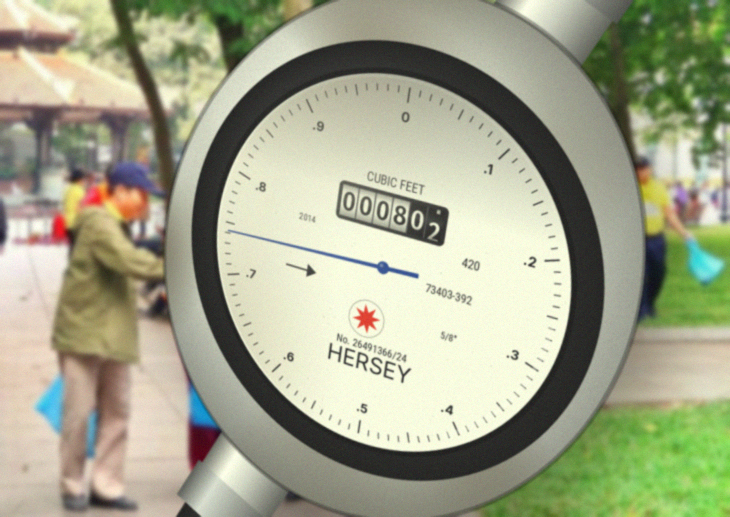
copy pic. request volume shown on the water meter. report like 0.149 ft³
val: 801.74 ft³
